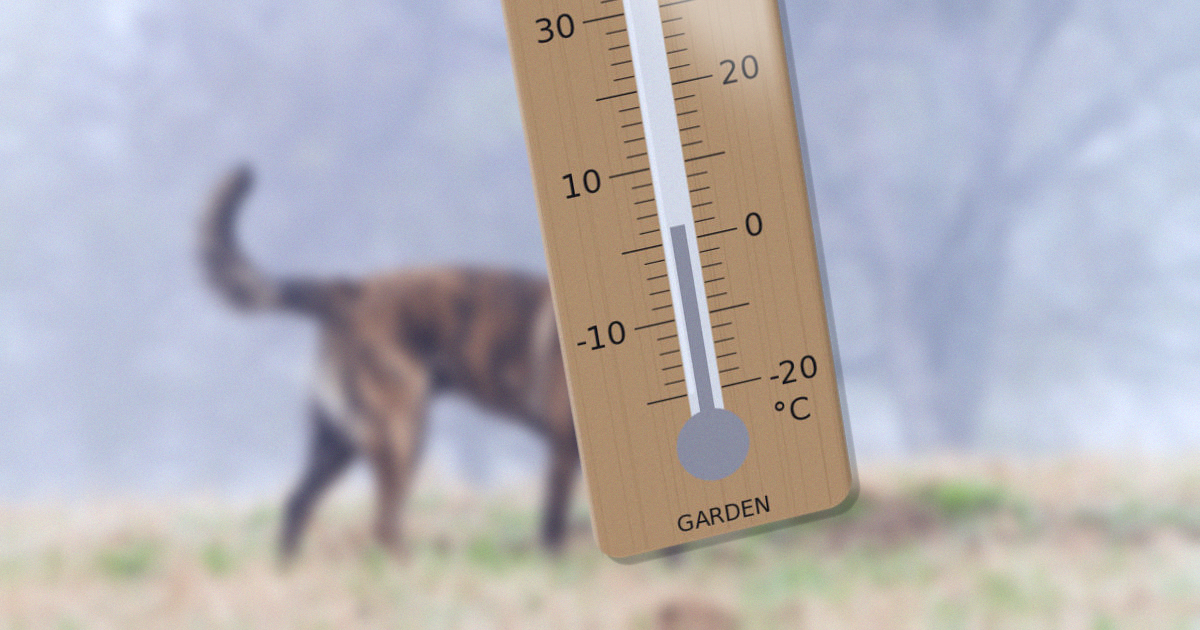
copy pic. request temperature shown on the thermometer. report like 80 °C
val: 2 °C
